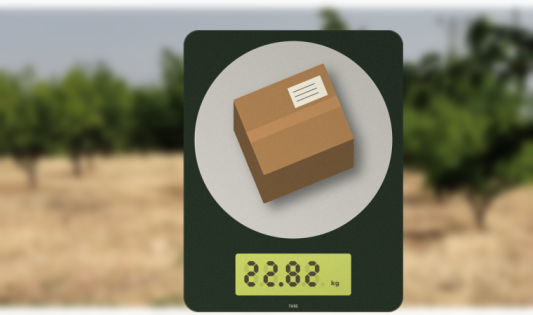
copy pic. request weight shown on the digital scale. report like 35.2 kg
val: 22.82 kg
